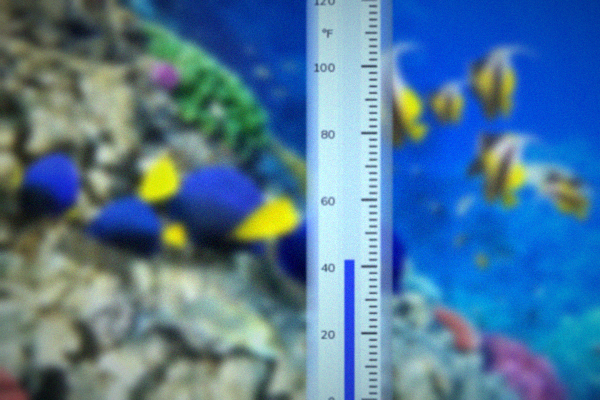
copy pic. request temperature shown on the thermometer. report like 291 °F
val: 42 °F
